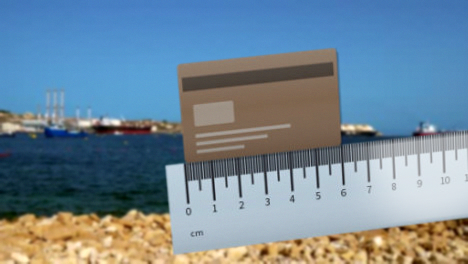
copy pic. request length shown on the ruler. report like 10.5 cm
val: 6 cm
